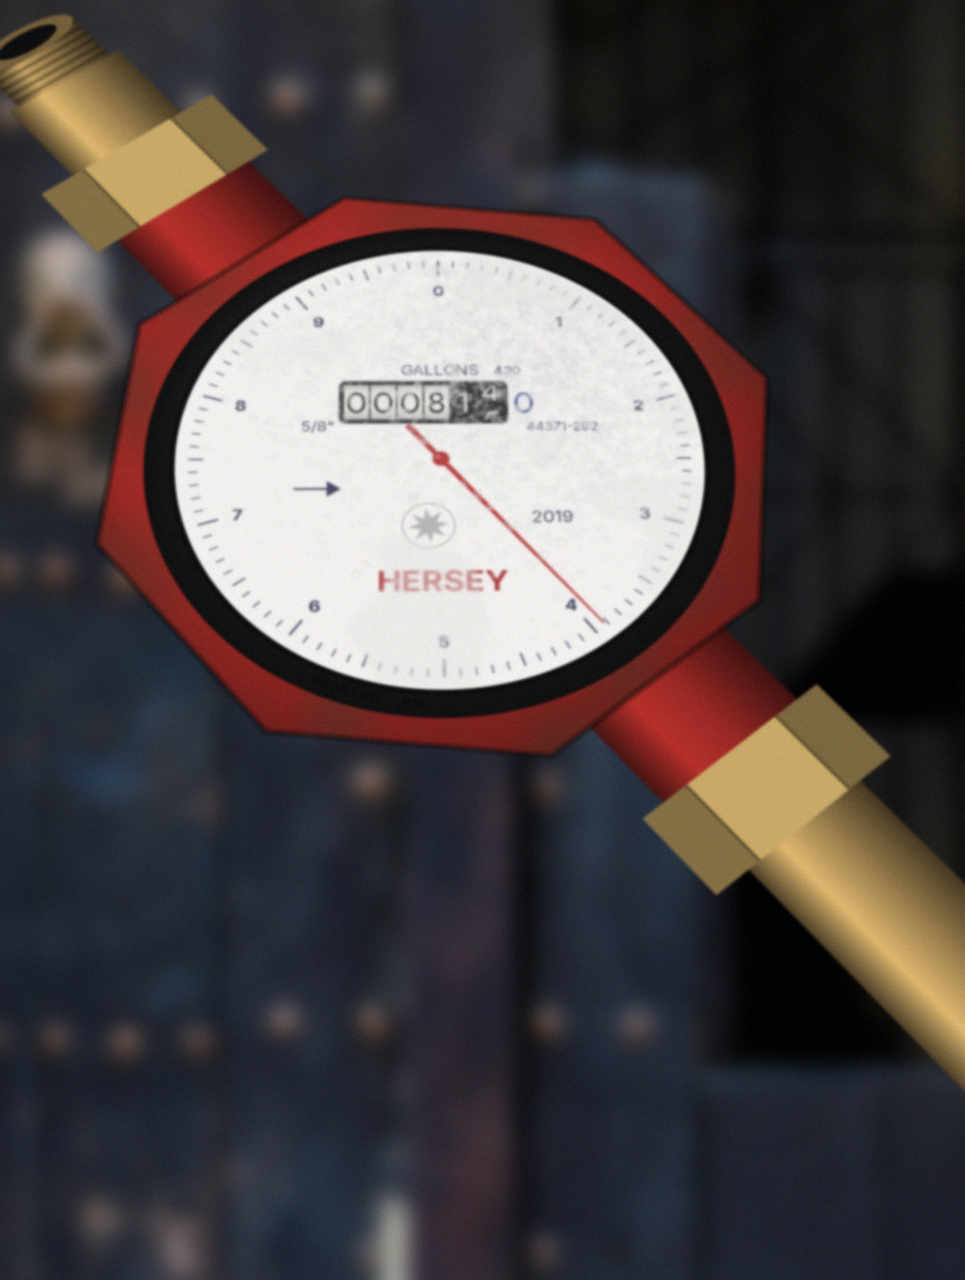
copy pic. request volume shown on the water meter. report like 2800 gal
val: 8143.9 gal
